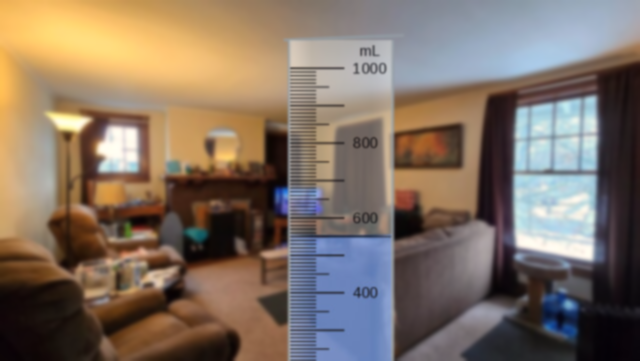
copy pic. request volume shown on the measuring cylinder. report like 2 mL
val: 550 mL
